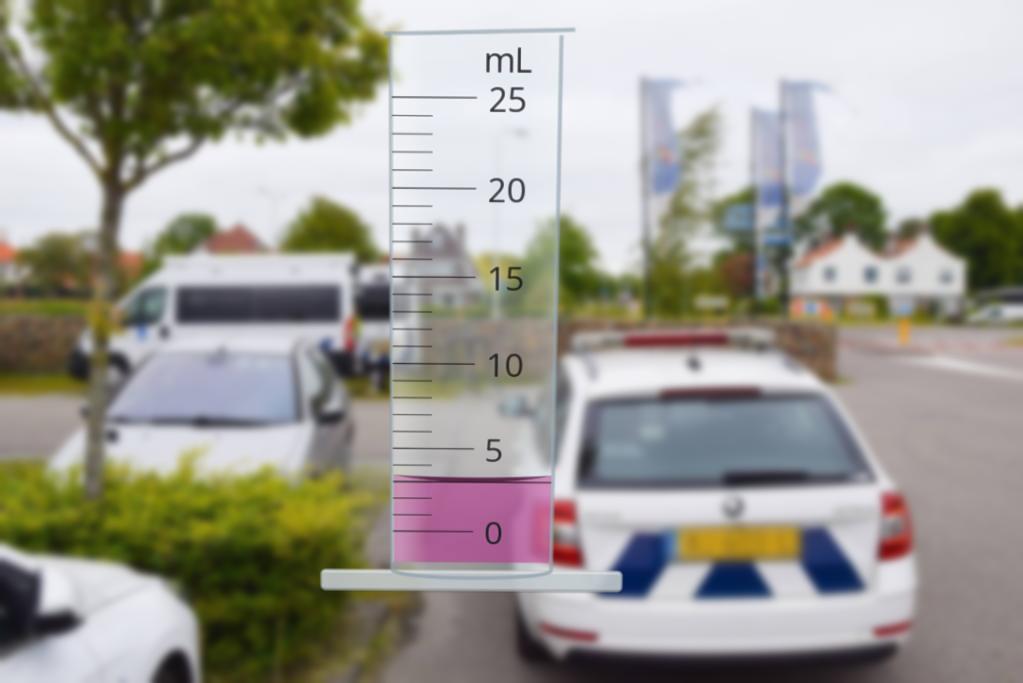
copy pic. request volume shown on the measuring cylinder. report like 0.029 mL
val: 3 mL
